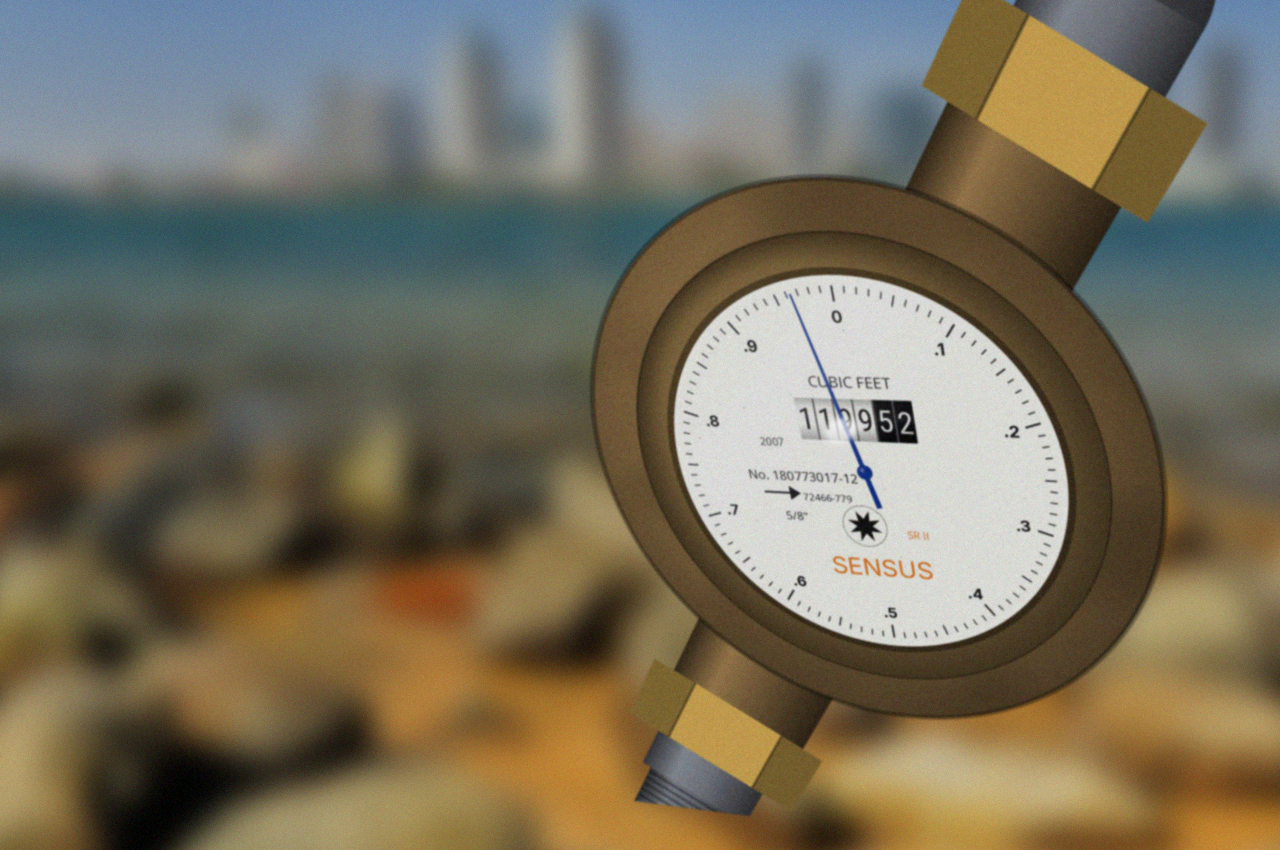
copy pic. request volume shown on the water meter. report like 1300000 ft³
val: 119951.96 ft³
